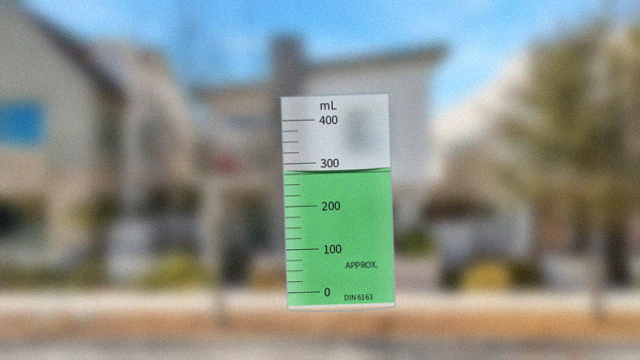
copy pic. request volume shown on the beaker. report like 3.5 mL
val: 275 mL
